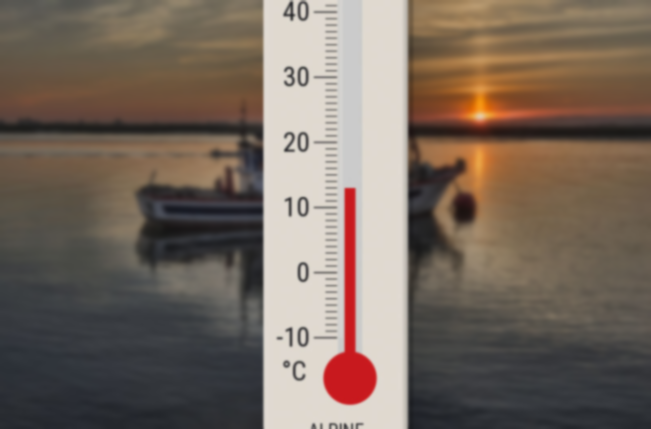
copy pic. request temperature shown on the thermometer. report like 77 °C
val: 13 °C
